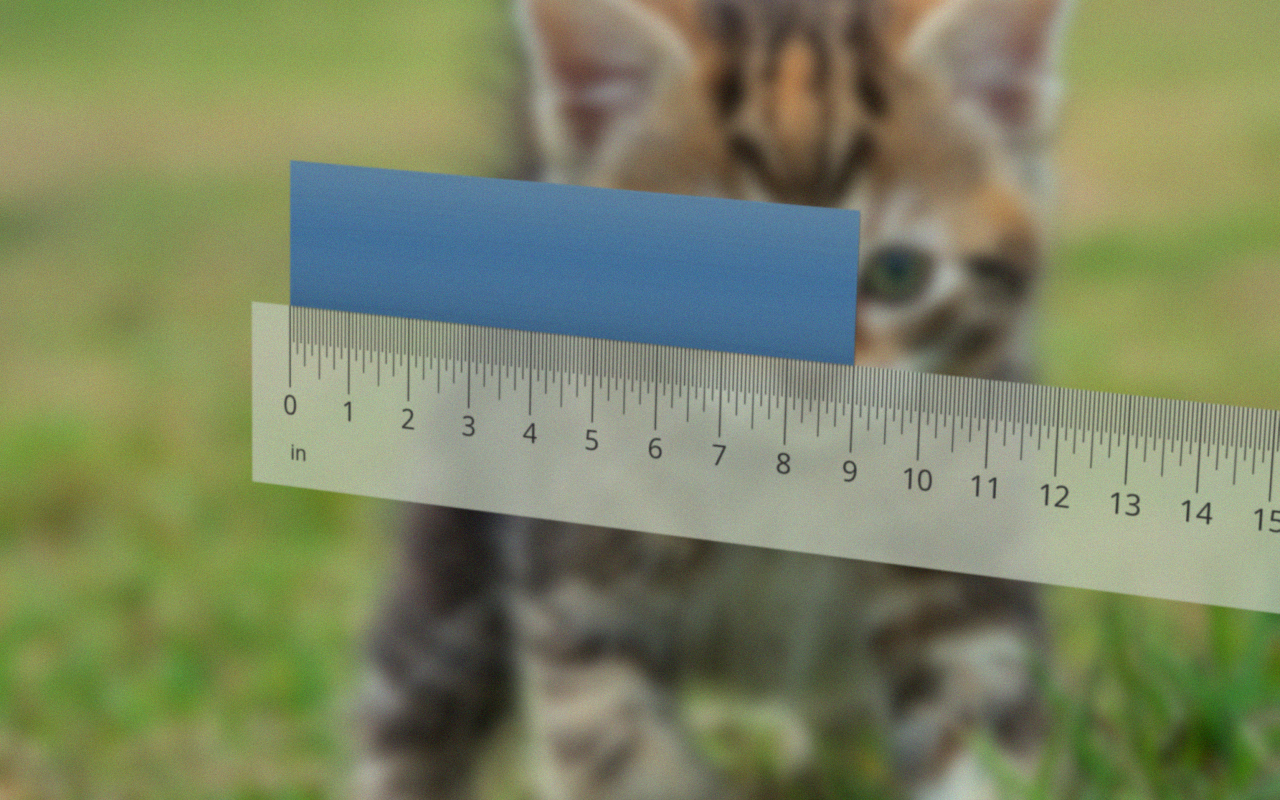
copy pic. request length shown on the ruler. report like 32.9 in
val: 9 in
